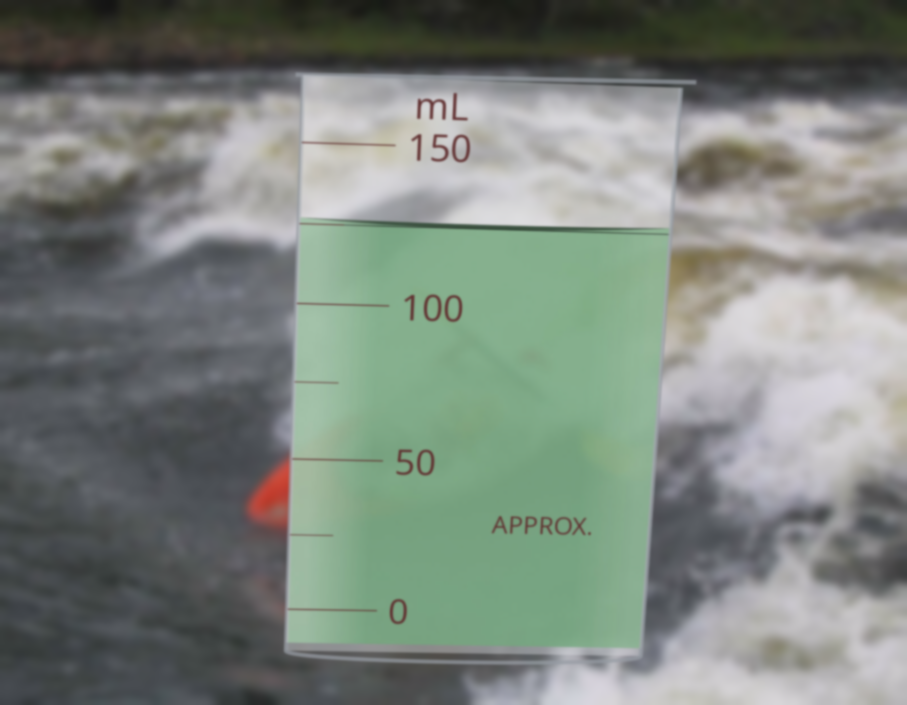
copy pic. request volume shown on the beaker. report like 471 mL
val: 125 mL
